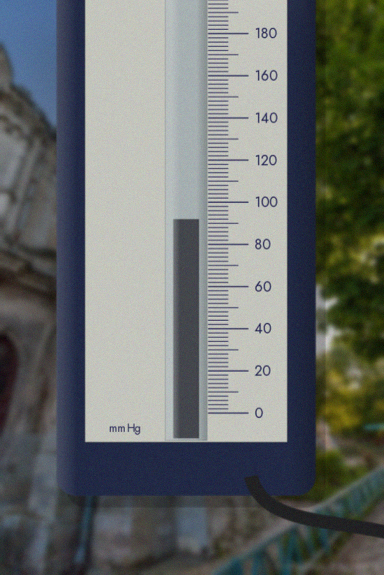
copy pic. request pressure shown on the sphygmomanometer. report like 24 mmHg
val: 92 mmHg
